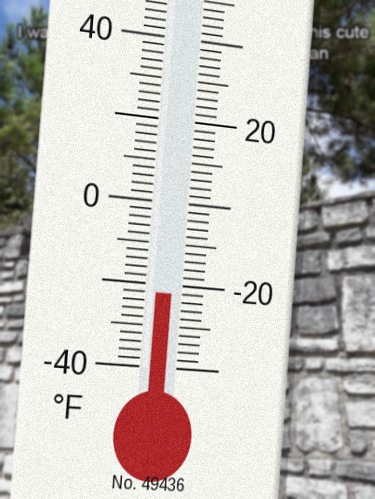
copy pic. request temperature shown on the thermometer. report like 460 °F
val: -22 °F
